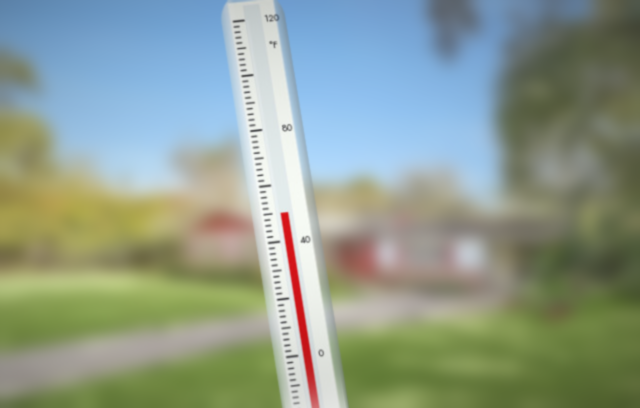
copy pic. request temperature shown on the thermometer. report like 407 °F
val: 50 °F
